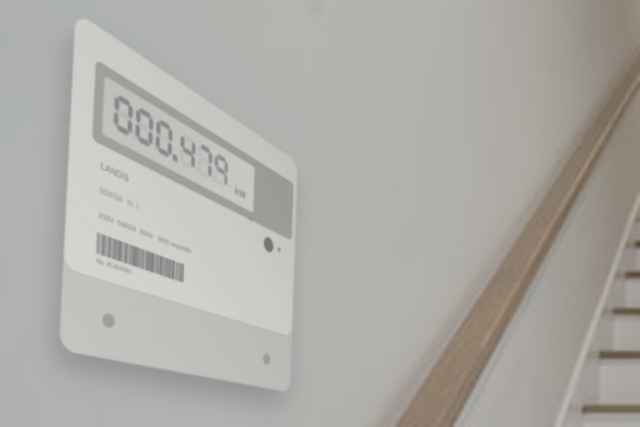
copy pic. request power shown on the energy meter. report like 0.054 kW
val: 0.479 kW
